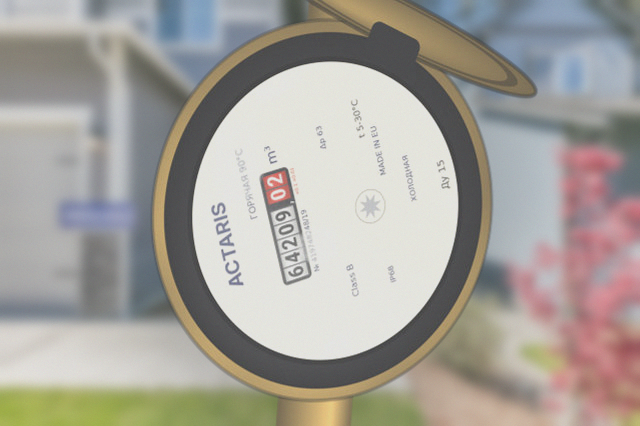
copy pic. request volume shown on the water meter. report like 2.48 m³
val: 64209.02 m³
